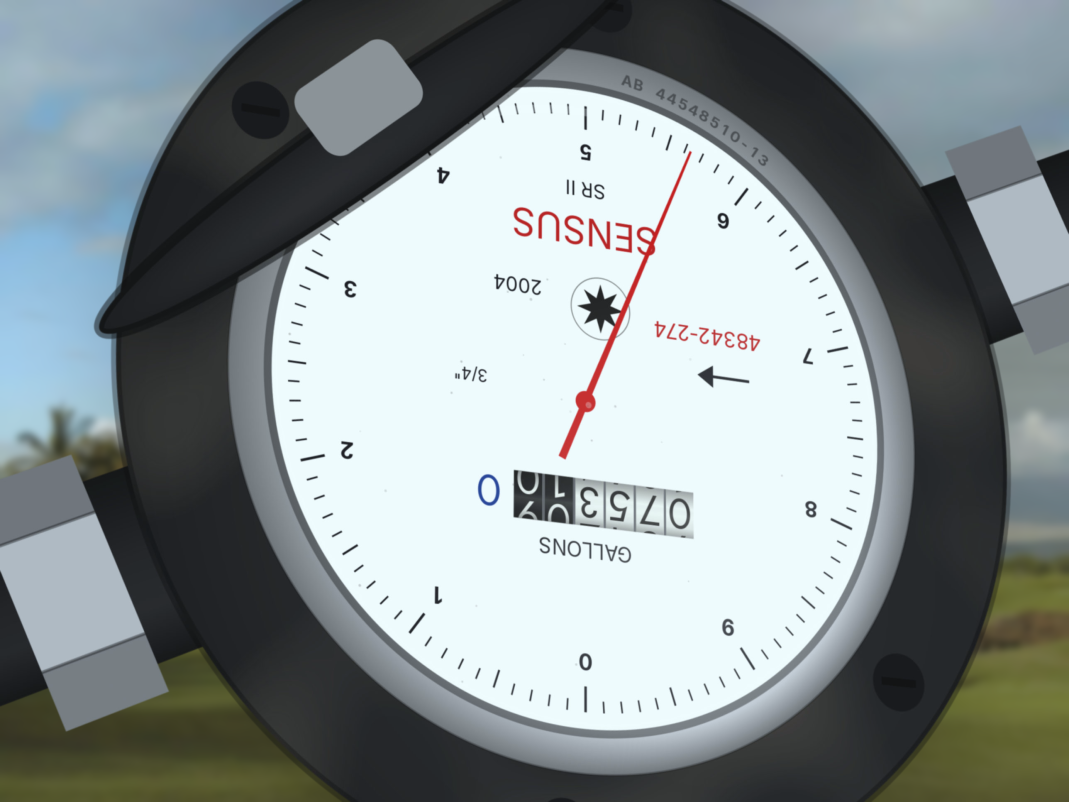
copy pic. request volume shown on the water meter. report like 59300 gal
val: 753095.6 gal
